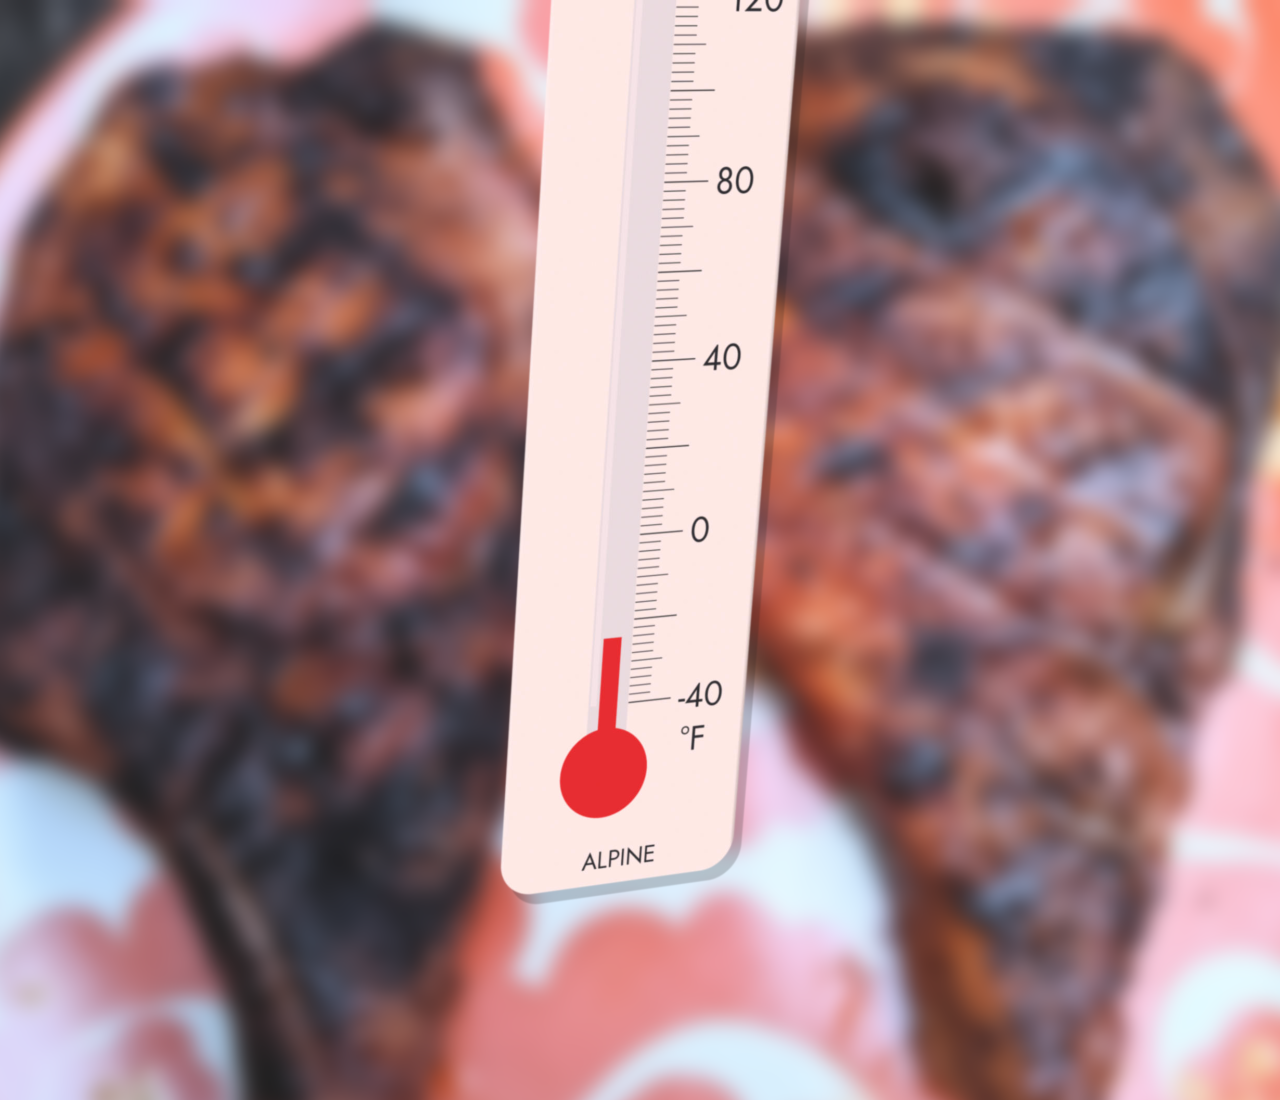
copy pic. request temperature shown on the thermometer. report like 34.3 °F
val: -24 °F
